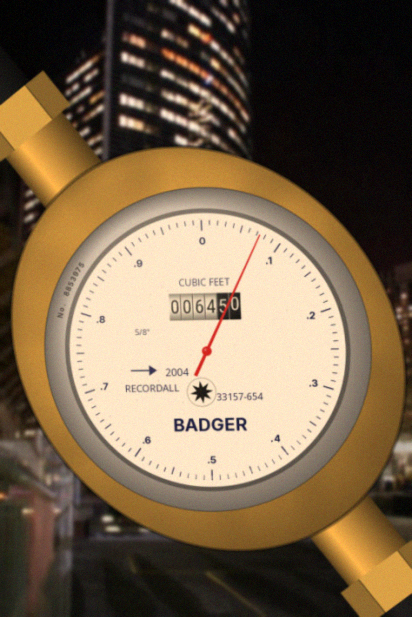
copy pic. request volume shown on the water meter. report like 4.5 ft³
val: 6450.07 ft³
